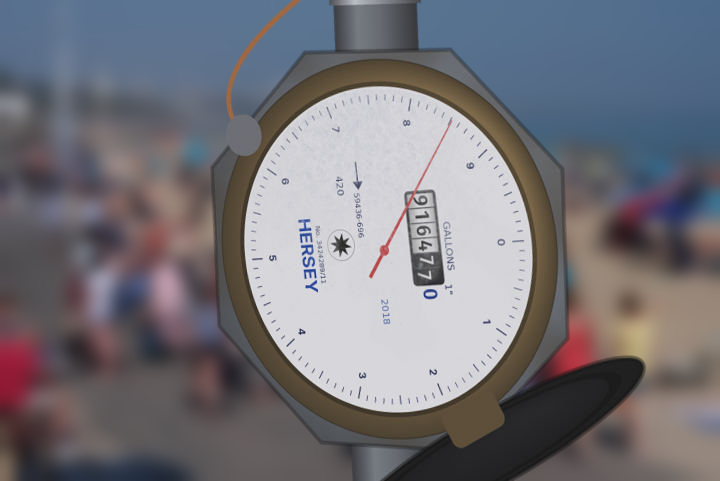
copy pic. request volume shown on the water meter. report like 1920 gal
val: 9164768.5 gal
